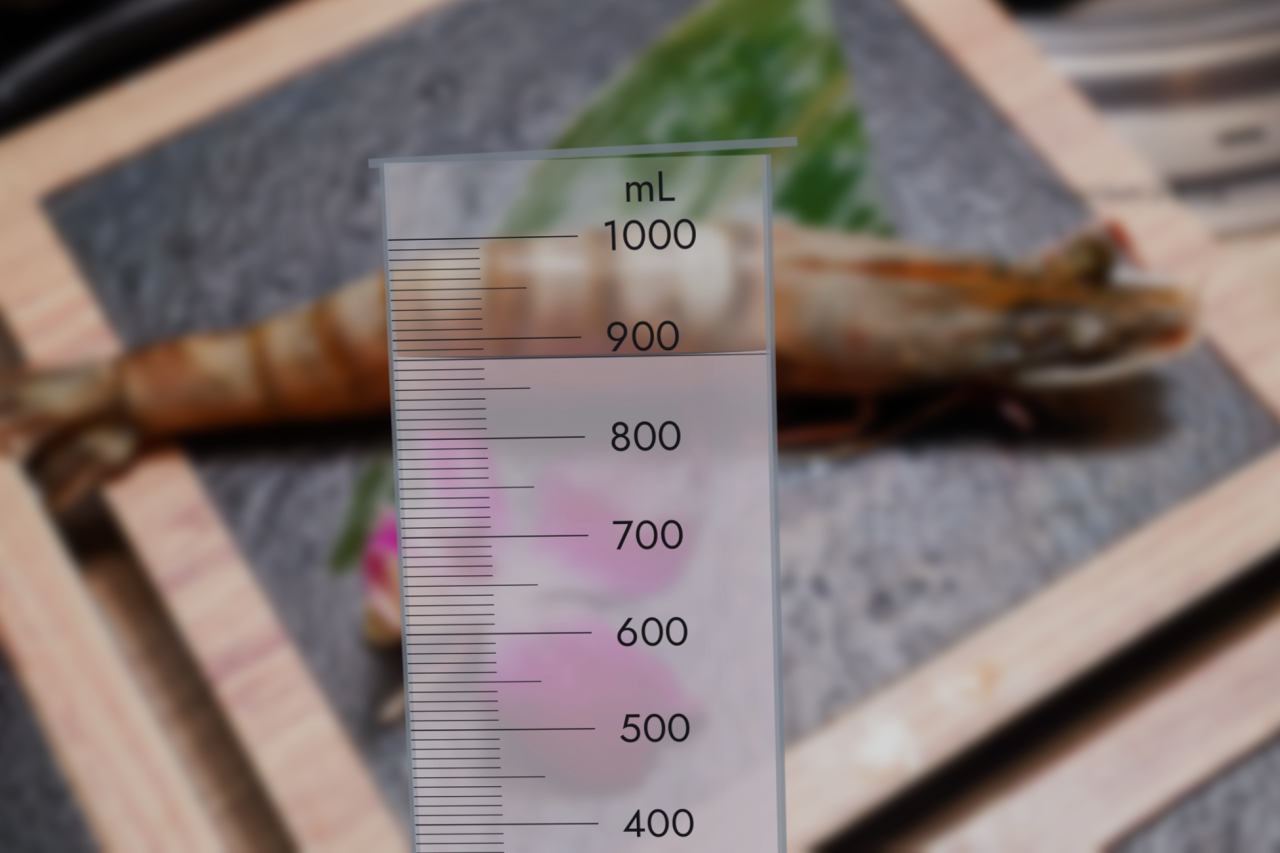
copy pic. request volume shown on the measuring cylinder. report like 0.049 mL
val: 880 mL
